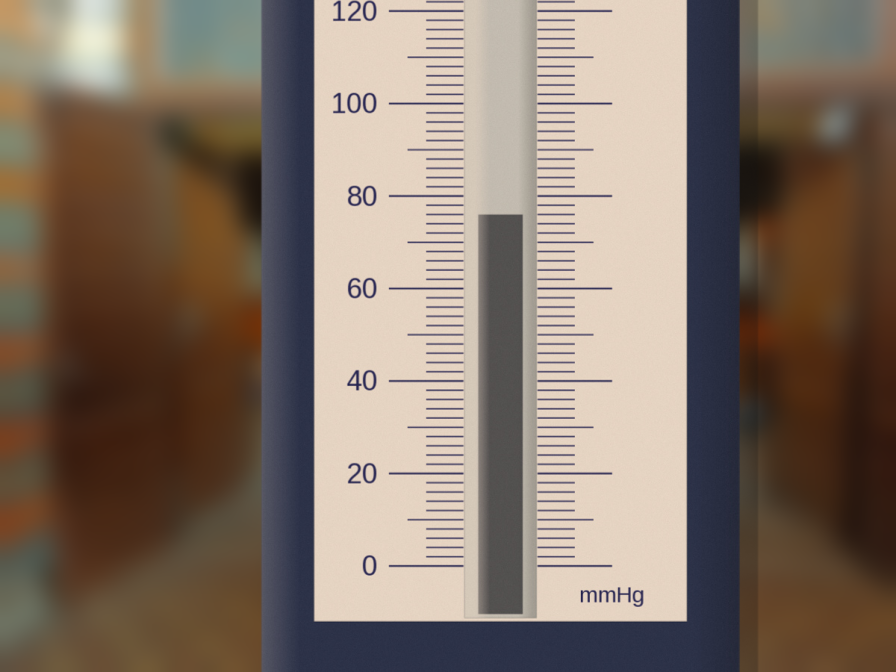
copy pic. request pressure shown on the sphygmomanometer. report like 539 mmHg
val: 76 mmHg
